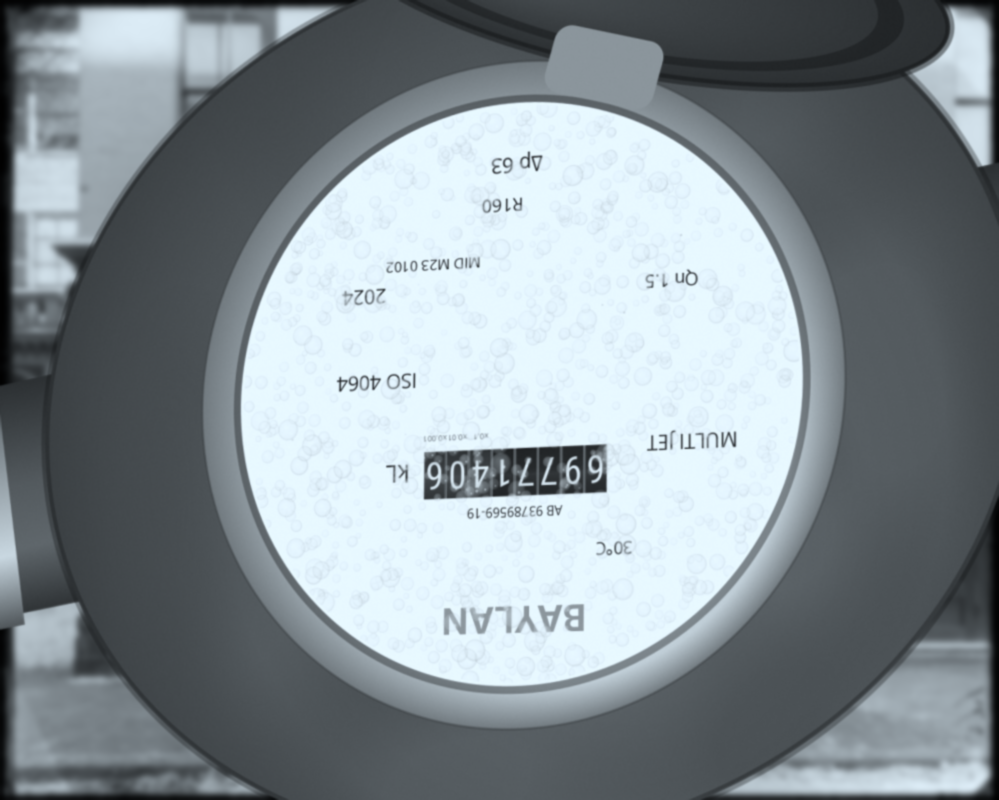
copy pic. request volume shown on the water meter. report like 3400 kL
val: 69771.406 kL
